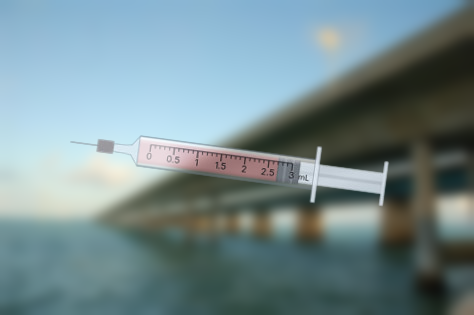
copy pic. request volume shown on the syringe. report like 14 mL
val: 2.7 mL
